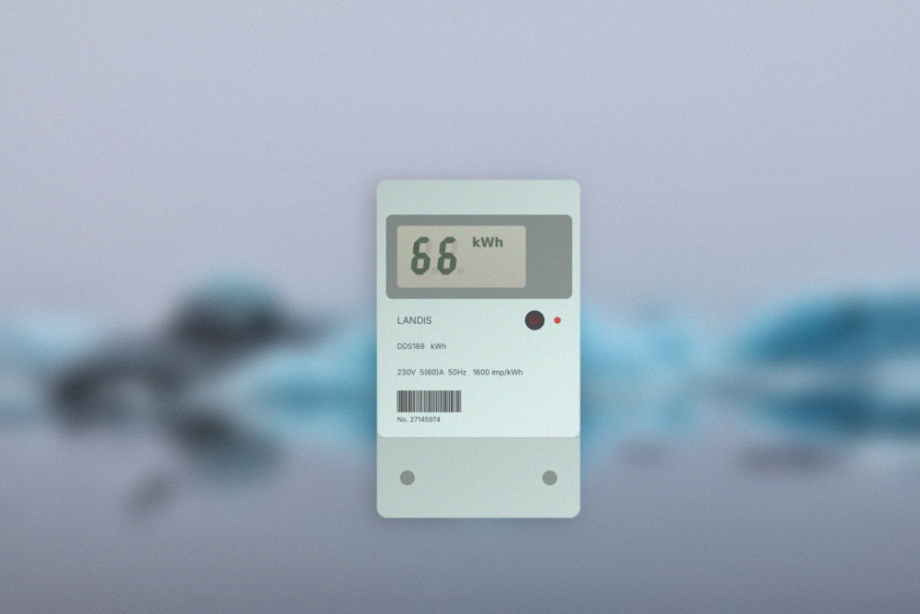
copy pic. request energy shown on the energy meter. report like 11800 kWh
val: 66 kWh
